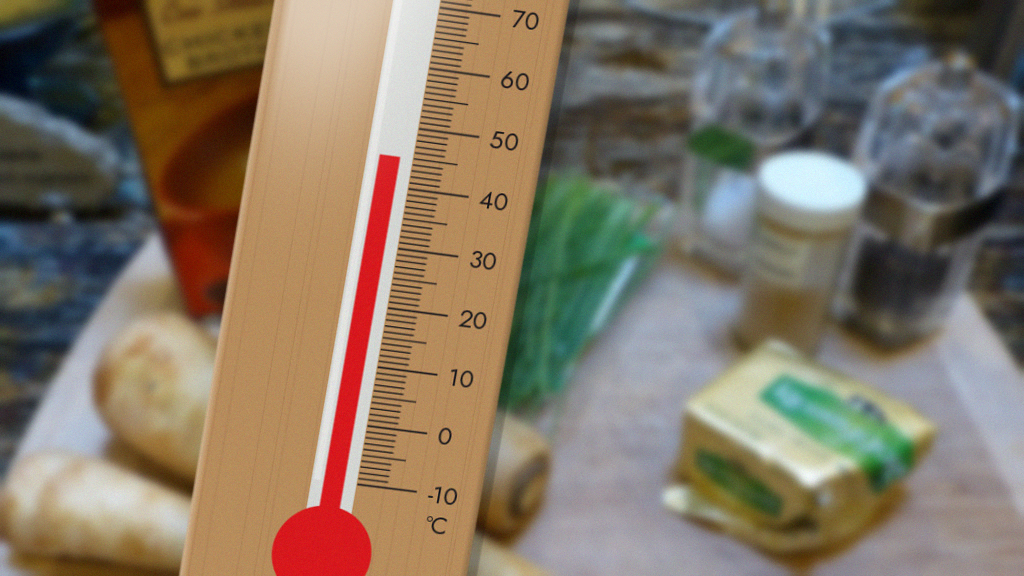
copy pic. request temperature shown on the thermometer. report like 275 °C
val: 45 °C
